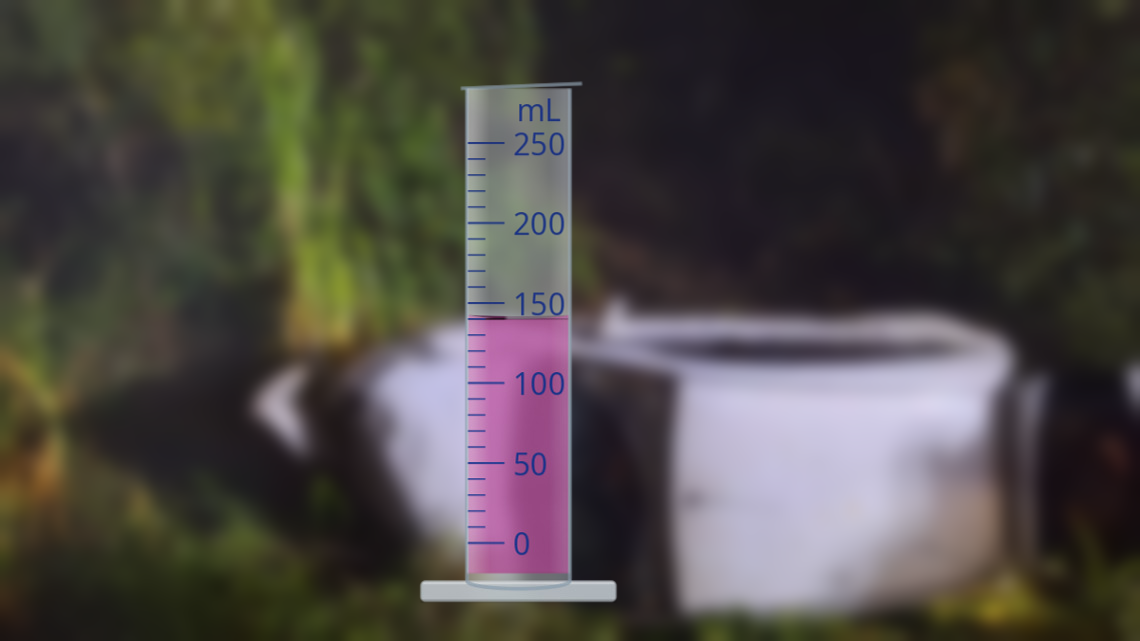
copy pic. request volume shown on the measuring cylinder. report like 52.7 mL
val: 140 mL
